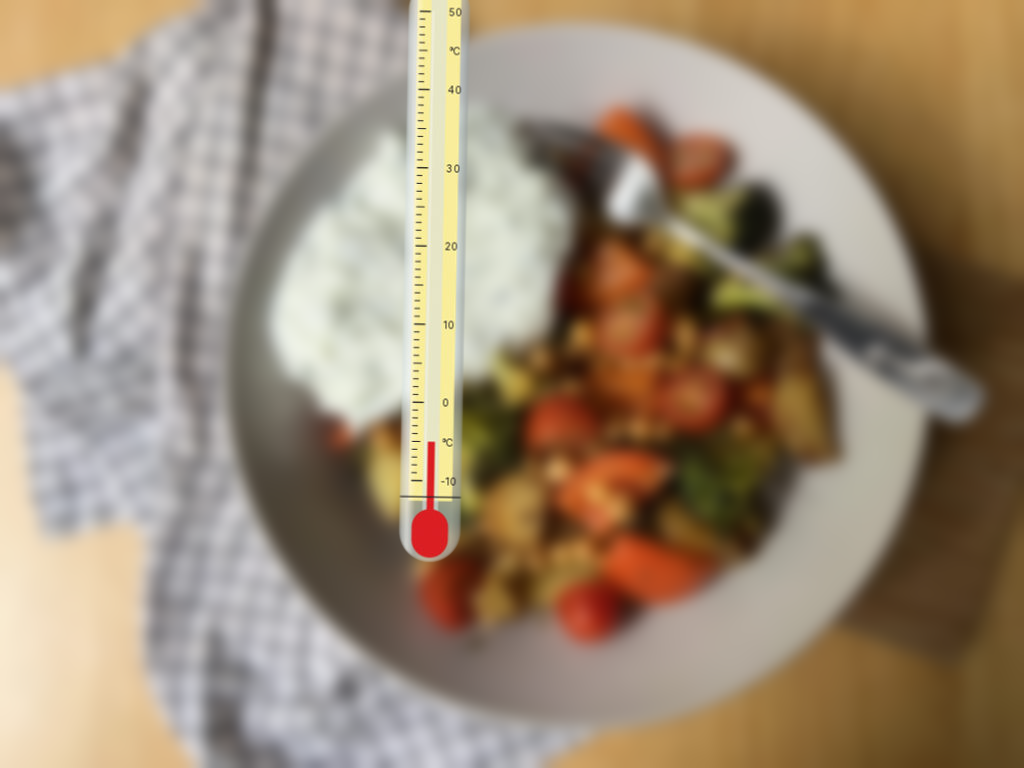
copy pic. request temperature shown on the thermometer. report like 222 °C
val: -5 °C
